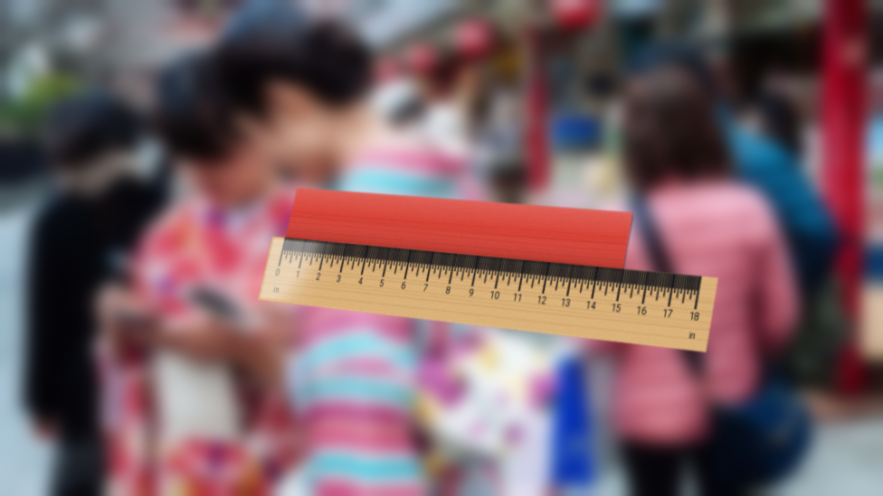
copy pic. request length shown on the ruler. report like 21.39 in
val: 15 in
